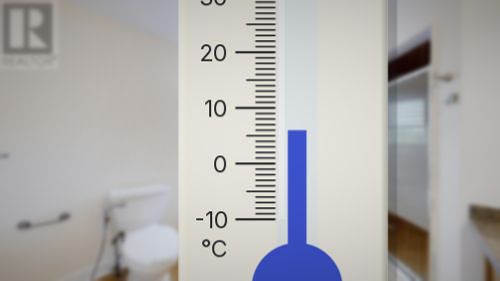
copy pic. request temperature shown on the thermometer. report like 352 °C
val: 6 °C
